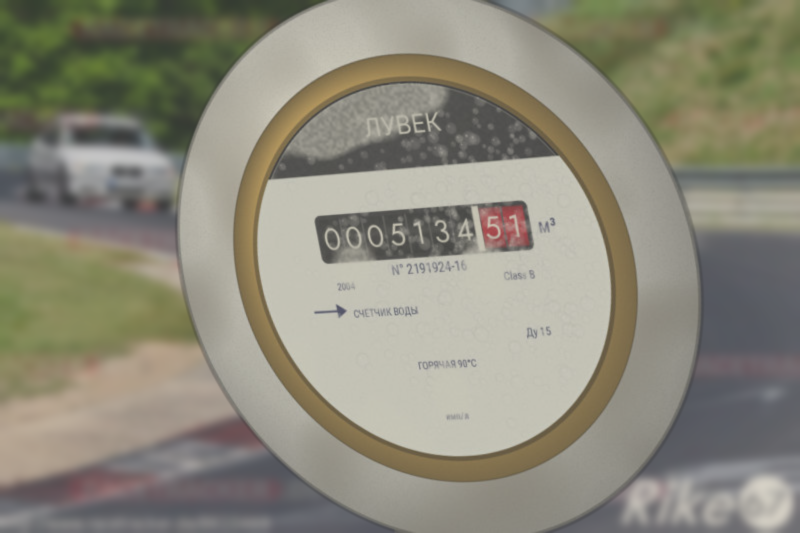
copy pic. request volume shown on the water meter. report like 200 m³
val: 5134.51 m³
